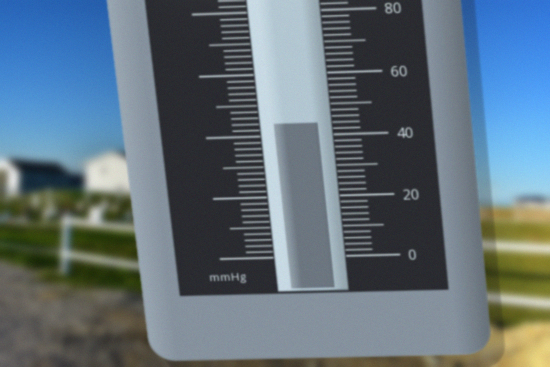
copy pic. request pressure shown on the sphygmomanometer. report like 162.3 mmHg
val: 44 mmHg
